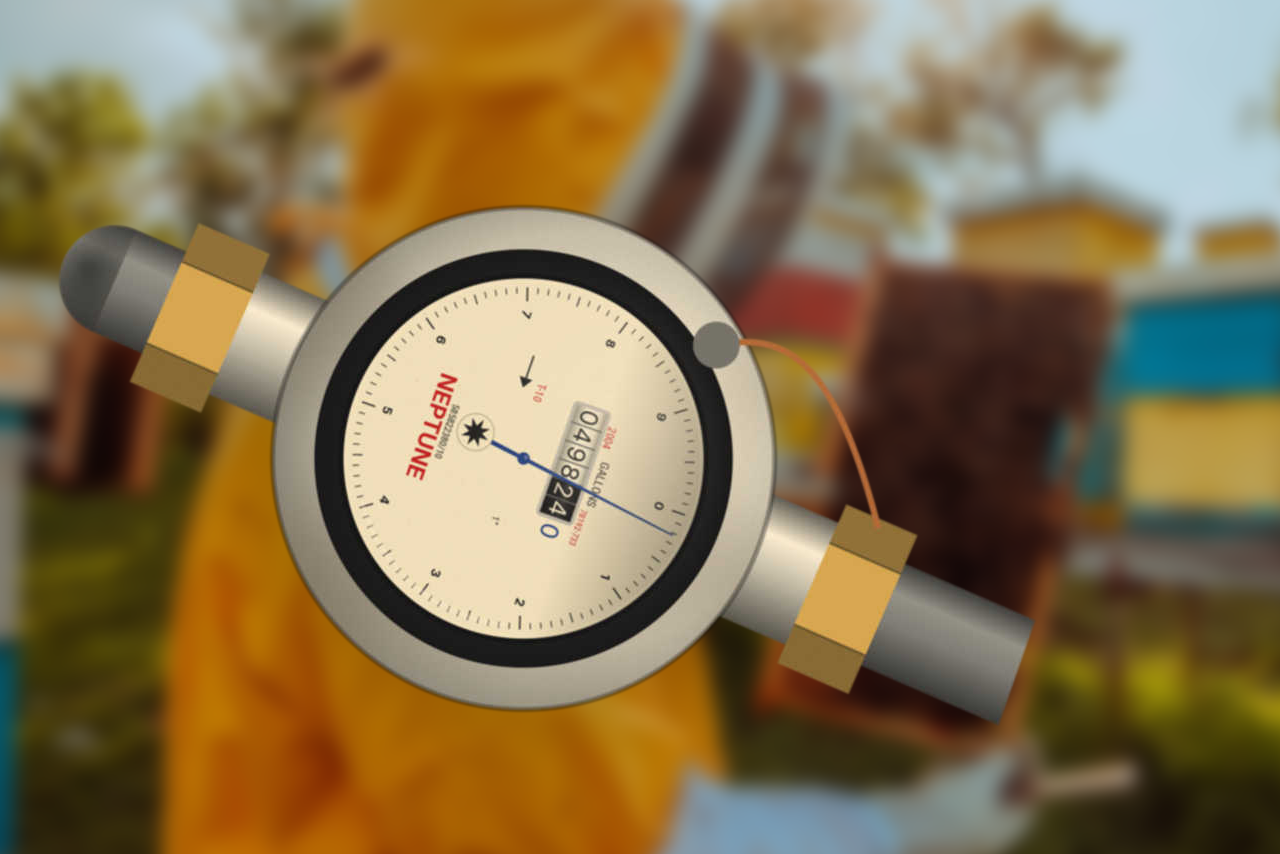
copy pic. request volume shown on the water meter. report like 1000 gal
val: 498240.2 gal
